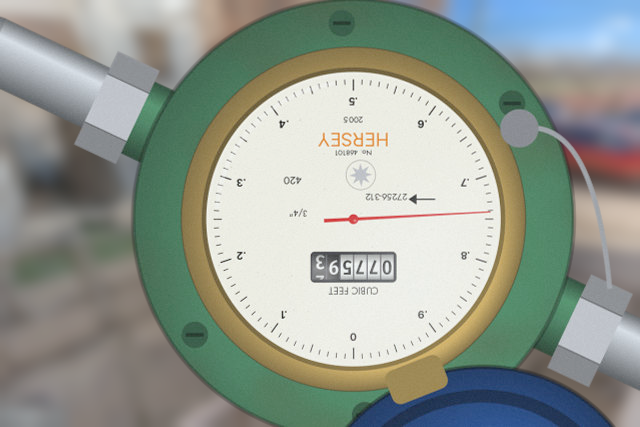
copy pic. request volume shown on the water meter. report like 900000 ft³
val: 77592.74 ft³
